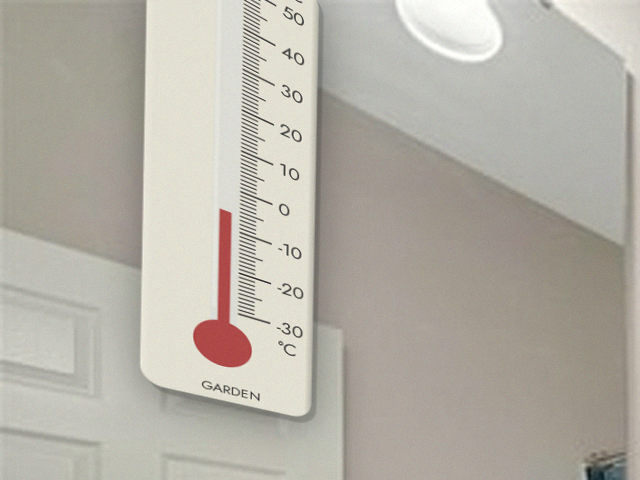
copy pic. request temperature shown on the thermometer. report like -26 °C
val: -6 °C
